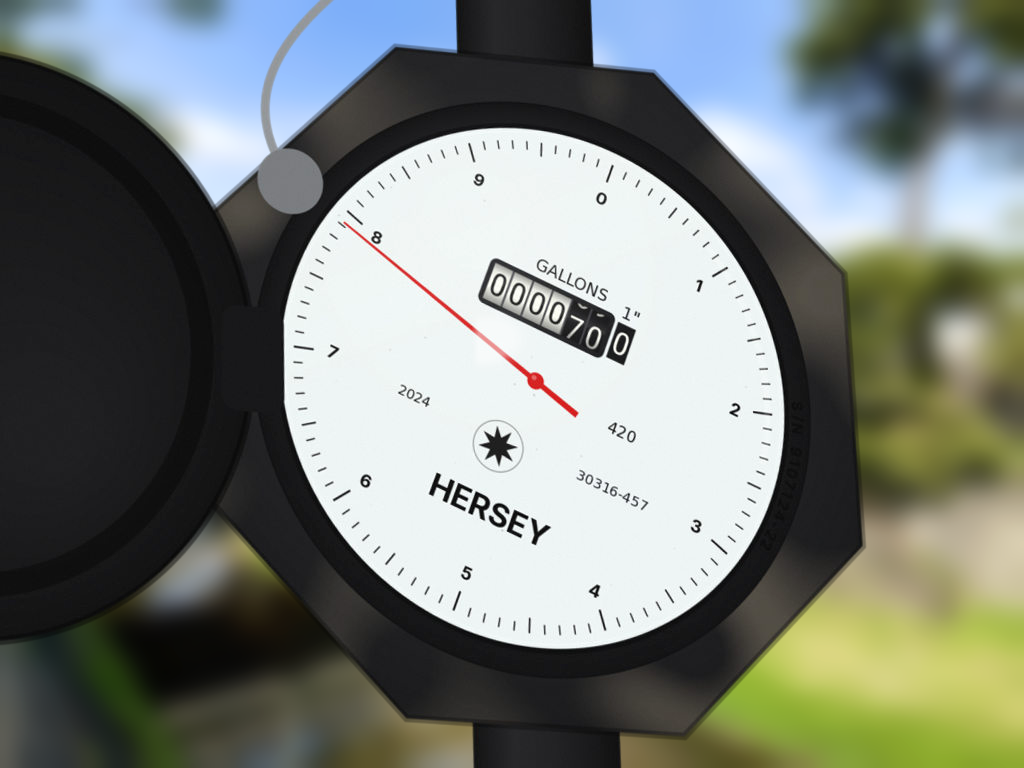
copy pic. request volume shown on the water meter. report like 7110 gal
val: 697.9 gal
